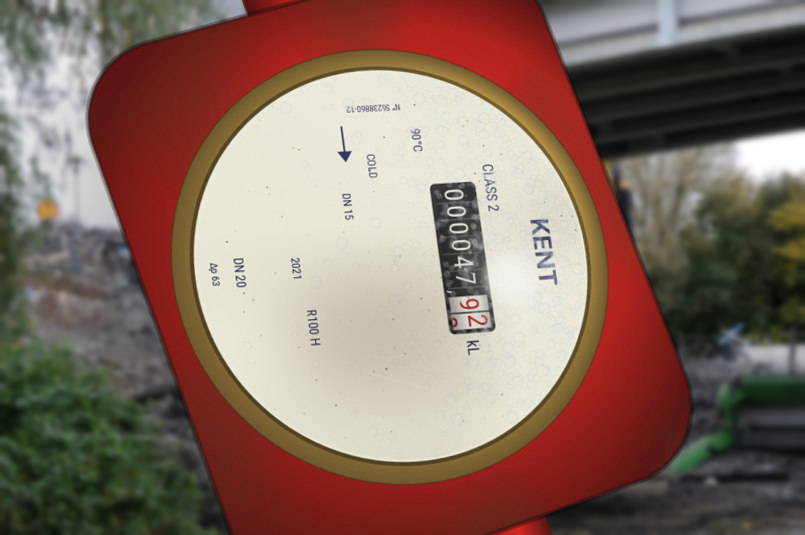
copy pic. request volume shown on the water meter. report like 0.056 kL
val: 47.92 kL
